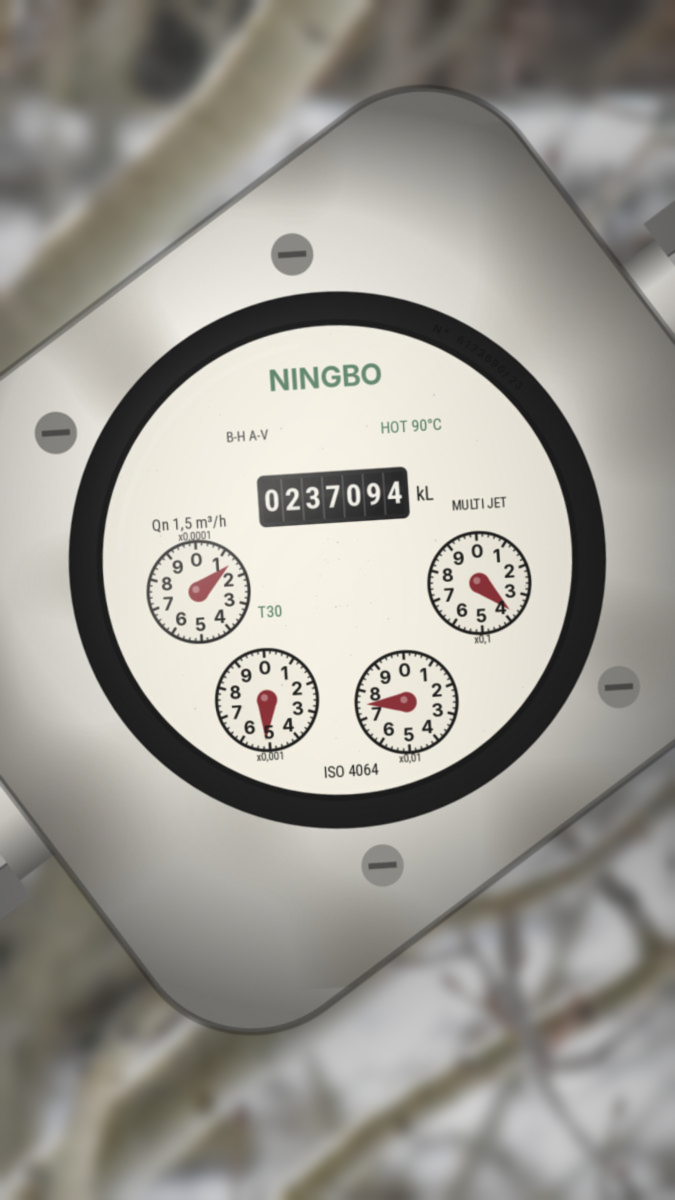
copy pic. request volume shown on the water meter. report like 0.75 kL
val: 237094.3751 kL
